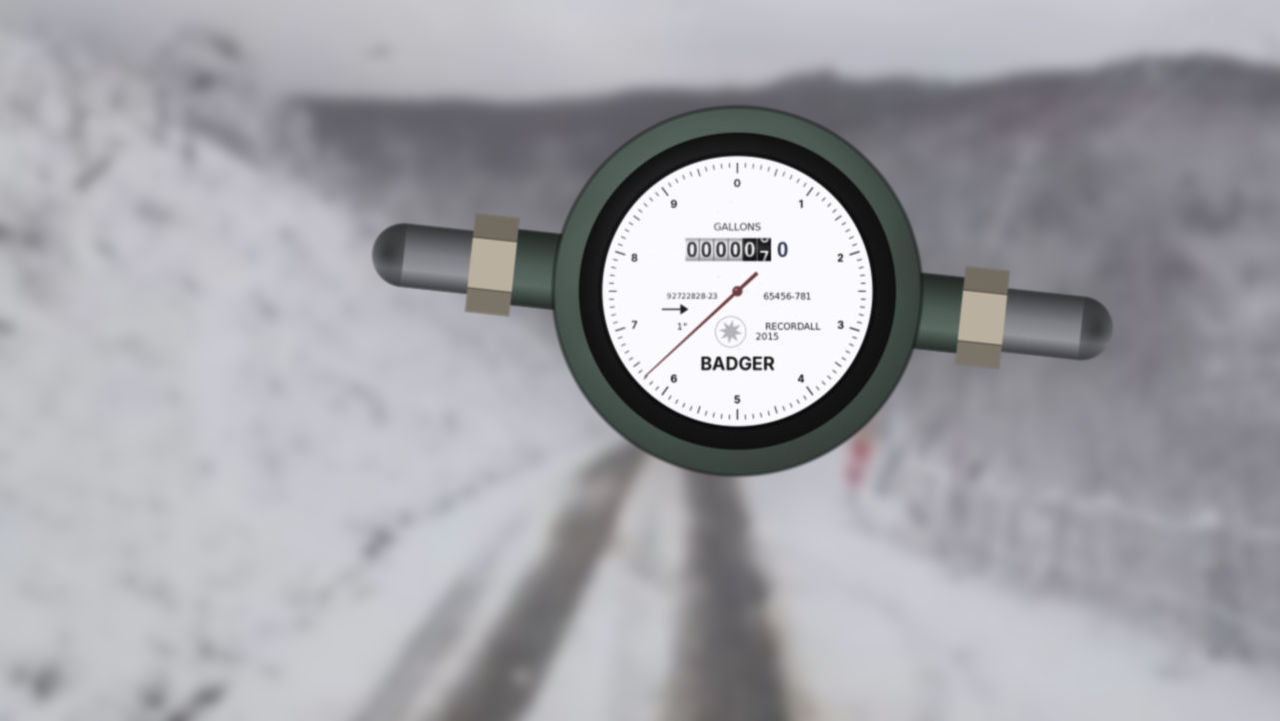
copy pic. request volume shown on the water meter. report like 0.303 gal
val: 66.3 gal
